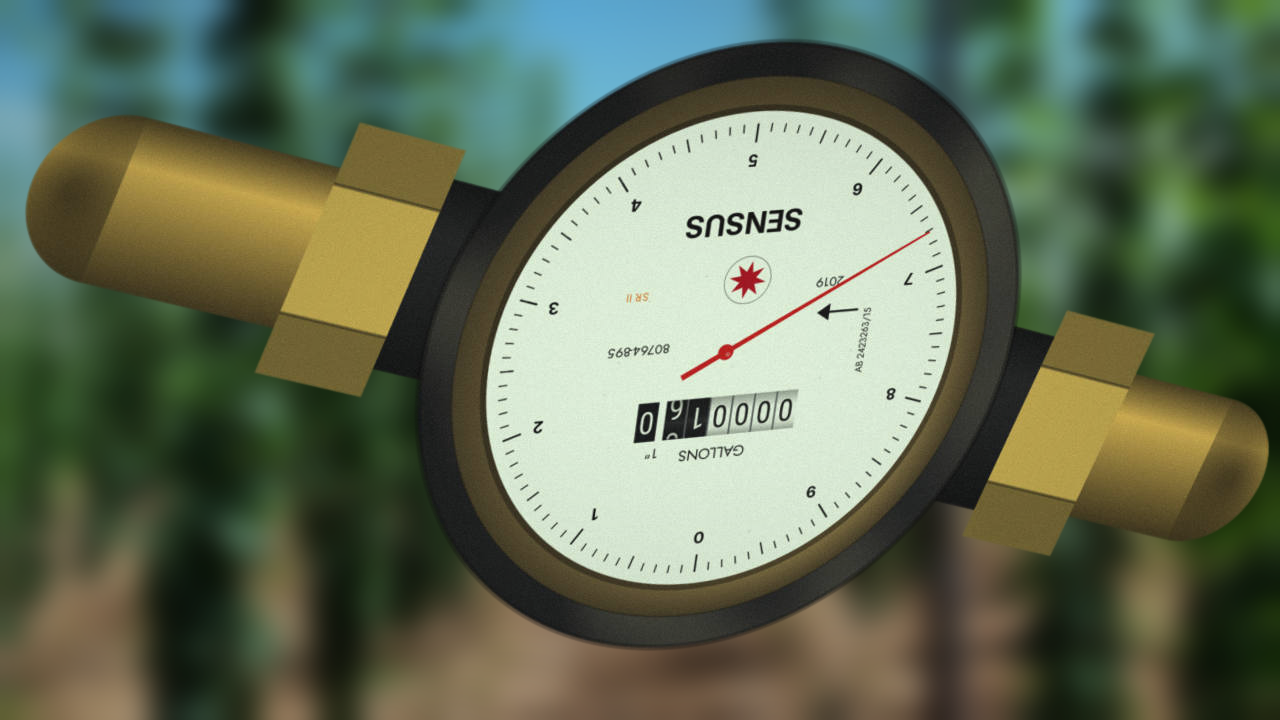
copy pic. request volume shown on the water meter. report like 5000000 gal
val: 156.7 gal
